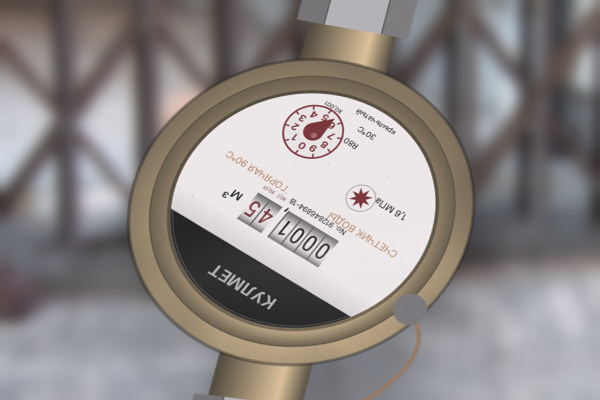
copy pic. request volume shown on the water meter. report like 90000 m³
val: 1.455 m³
